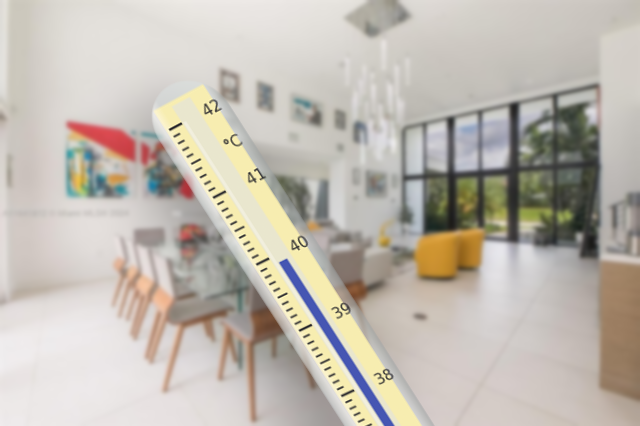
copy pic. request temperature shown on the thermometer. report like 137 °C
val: 39.9 °C
